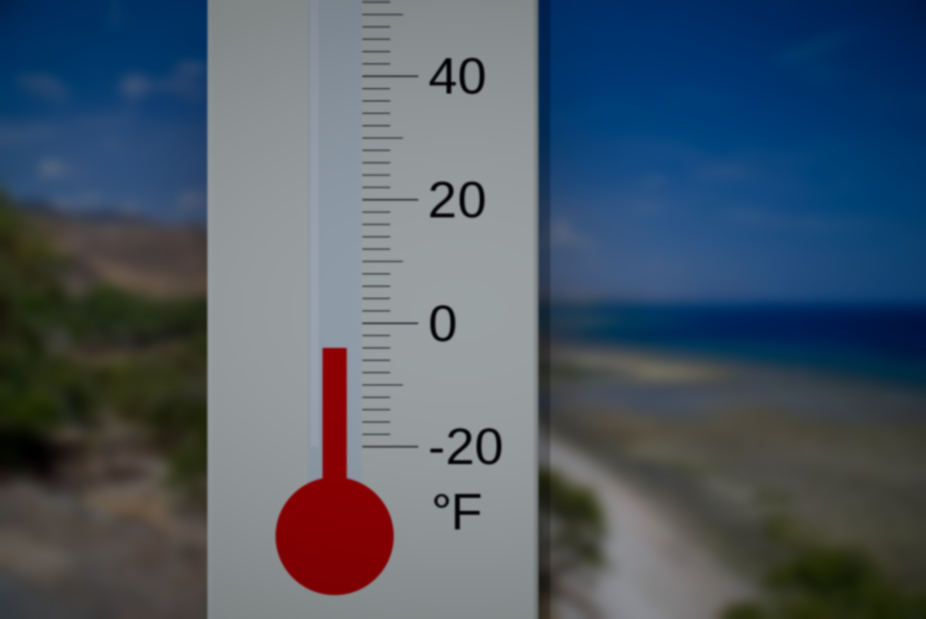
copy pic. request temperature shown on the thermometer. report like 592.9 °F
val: -4 °F
